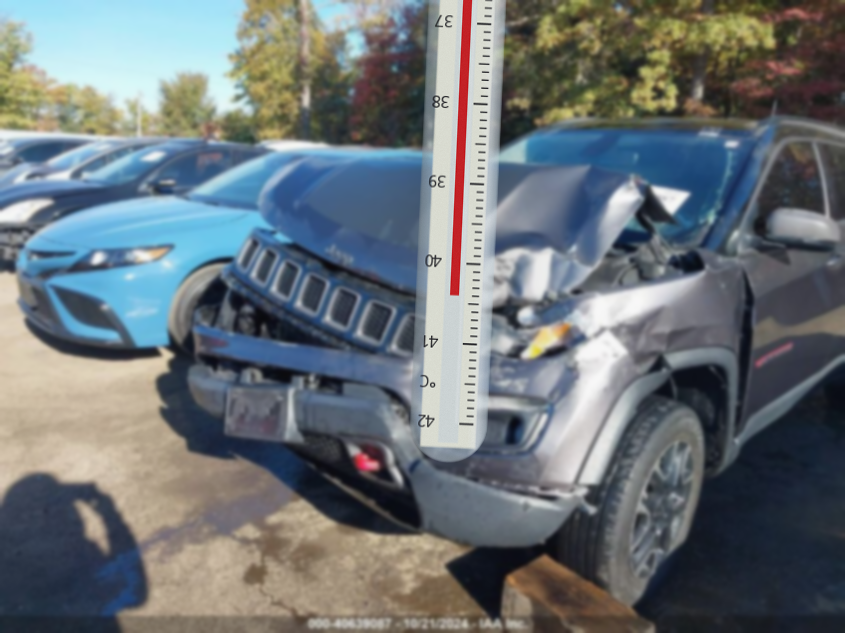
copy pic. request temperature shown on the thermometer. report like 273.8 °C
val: 40.4 °C
